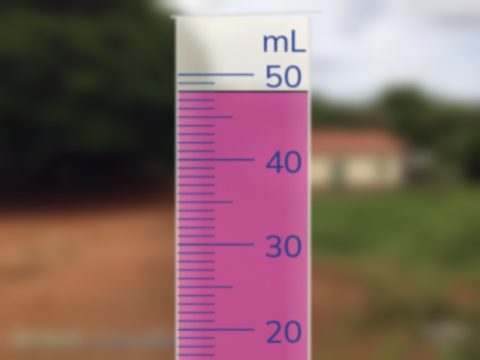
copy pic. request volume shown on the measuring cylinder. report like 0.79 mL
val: 48 mL
